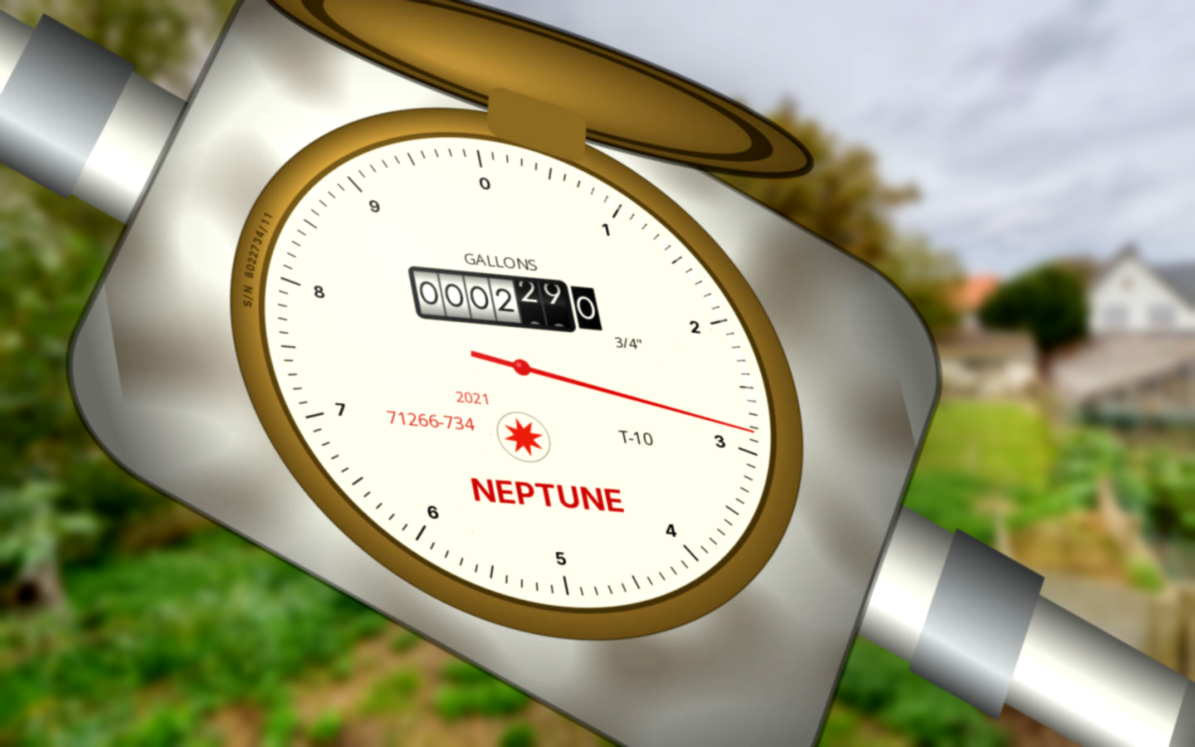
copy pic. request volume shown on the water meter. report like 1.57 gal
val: 2292.8 gal
